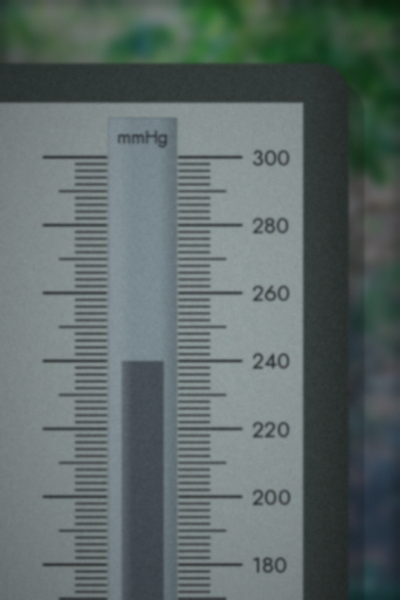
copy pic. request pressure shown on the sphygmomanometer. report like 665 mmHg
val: 240 mmHg
